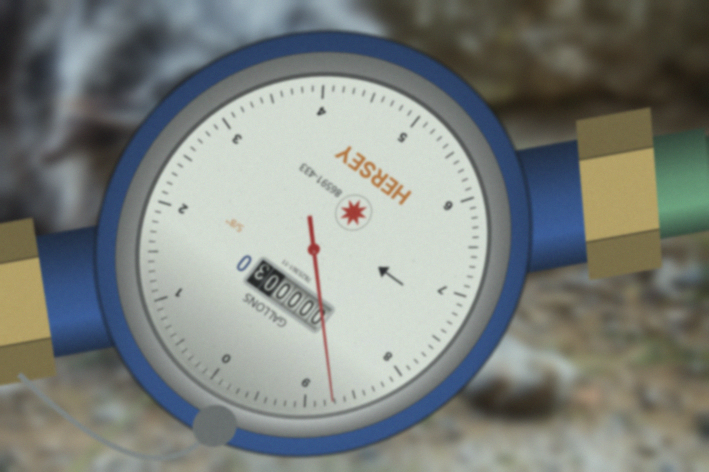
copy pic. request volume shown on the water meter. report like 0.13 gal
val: 28.7 gal
